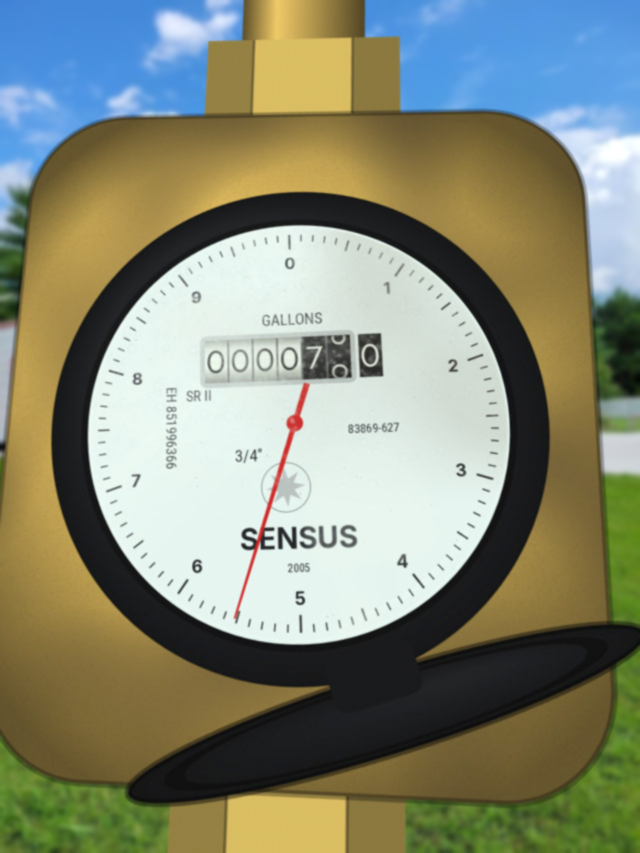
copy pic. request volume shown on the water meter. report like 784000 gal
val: 785.5 gal
